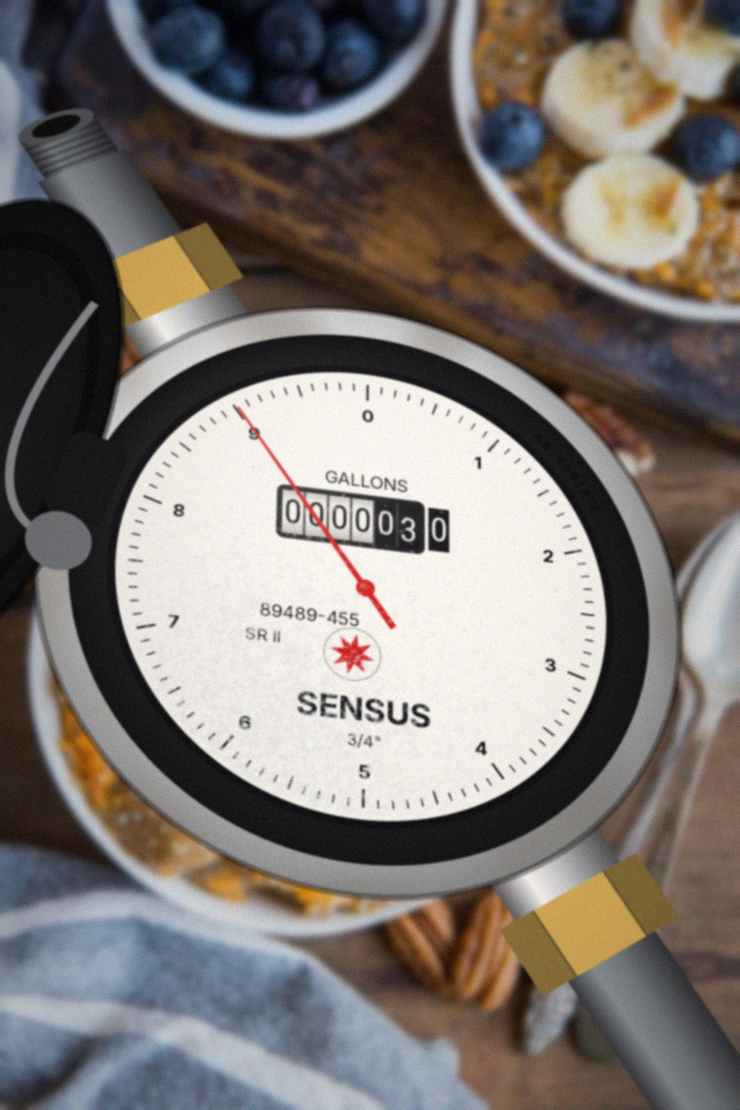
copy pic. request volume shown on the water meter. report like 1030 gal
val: 29.0 gal
